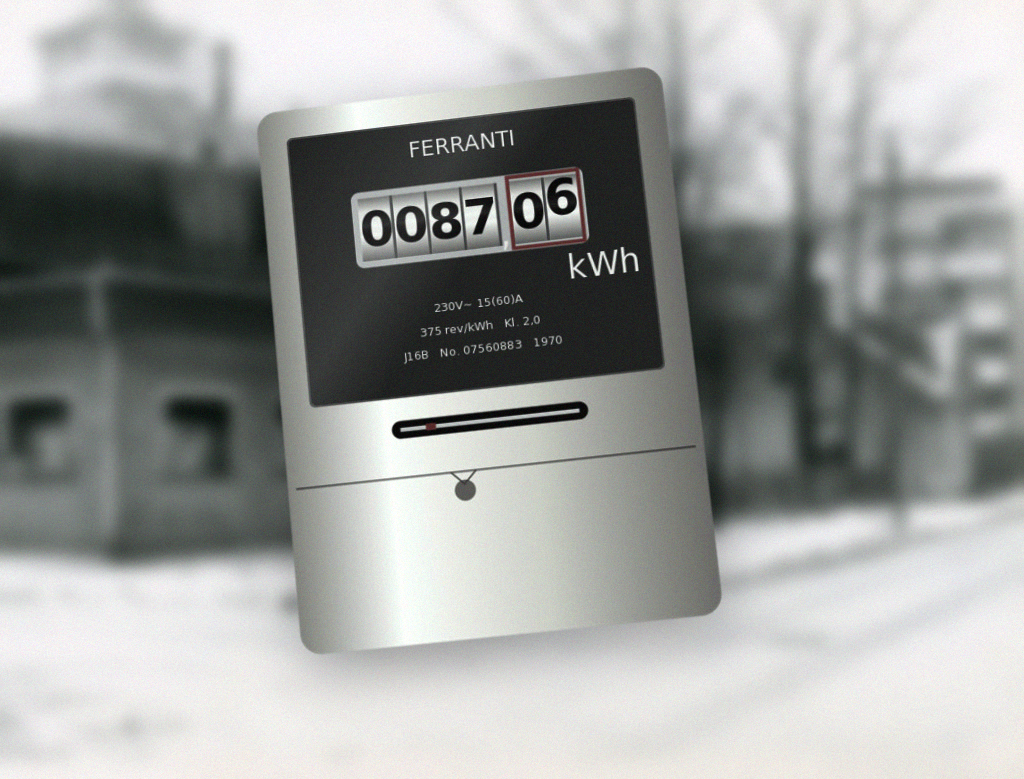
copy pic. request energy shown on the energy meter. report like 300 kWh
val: 87.06 kWh
